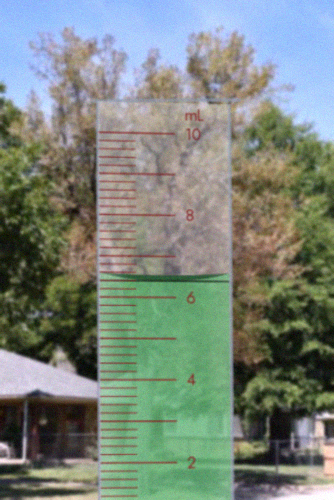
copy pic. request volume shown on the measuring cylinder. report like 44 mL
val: 6.4 mL
